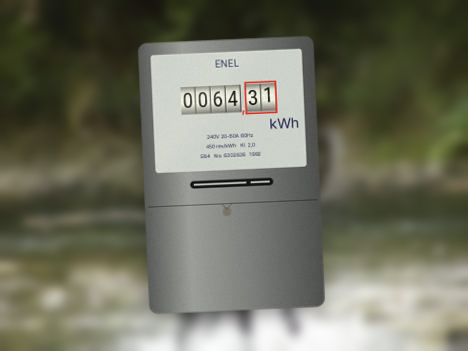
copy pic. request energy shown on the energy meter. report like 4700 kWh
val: 64.31 kWh
